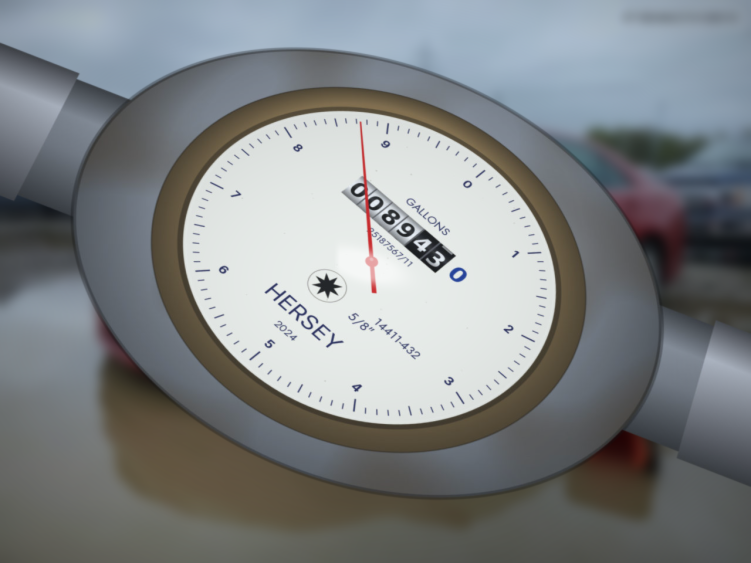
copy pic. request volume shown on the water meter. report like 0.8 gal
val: 89428.7 gal
